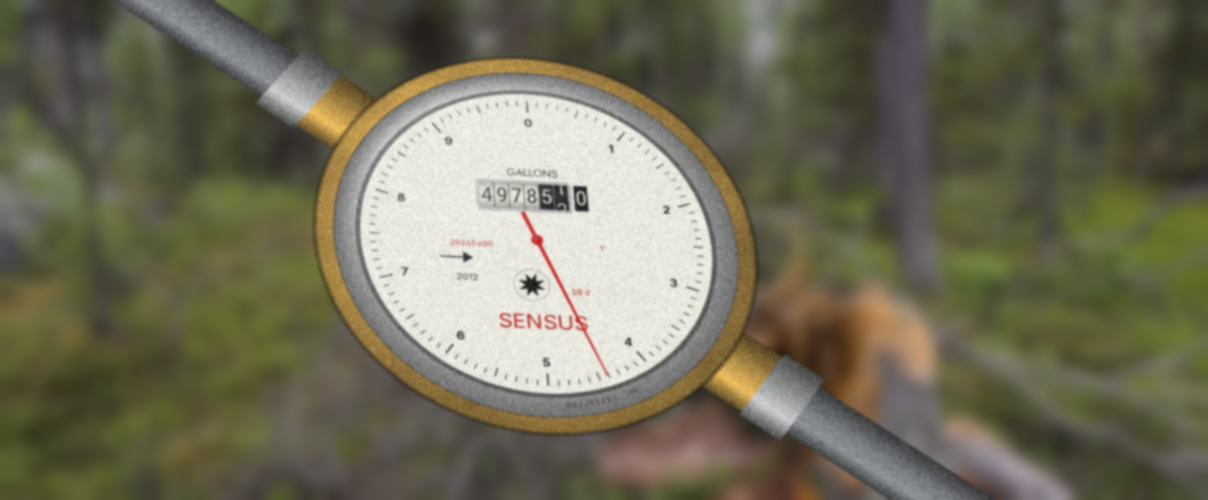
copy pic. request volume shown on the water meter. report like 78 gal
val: 4978514.4 gal
